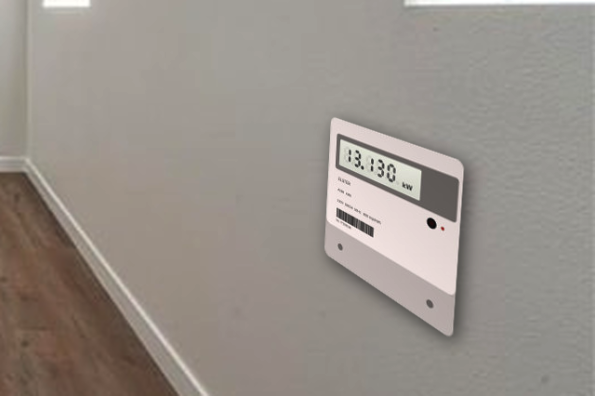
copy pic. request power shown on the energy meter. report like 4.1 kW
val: 13.130 kW
